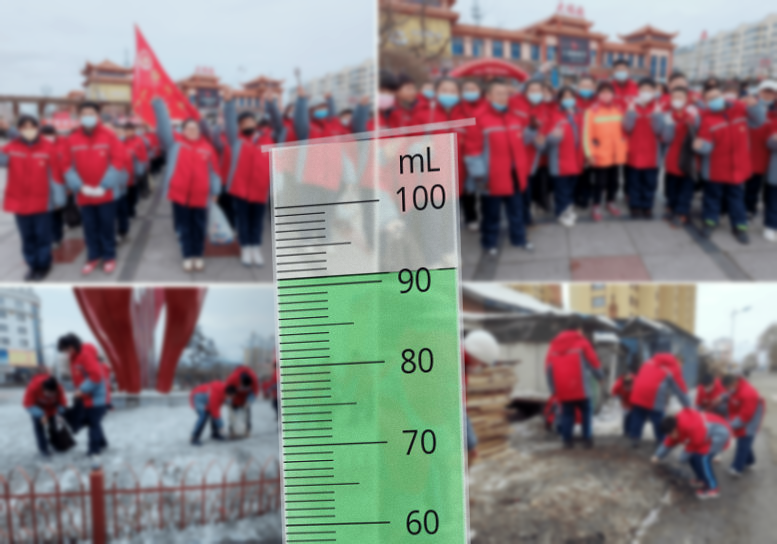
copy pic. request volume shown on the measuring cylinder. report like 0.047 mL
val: 91 mL
